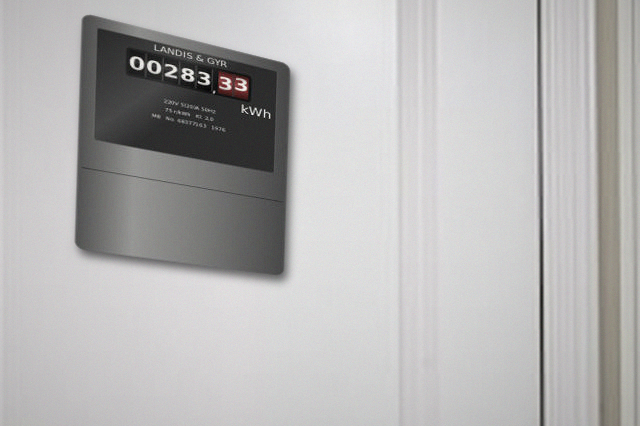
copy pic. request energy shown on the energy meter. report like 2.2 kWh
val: 283.33 kWh
